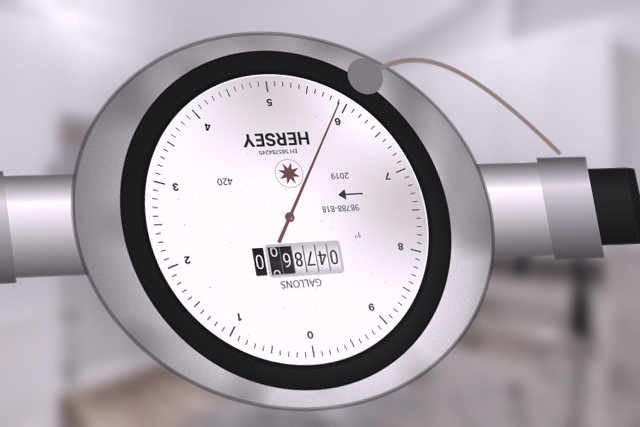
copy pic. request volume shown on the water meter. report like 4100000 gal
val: 478685.9 gal
